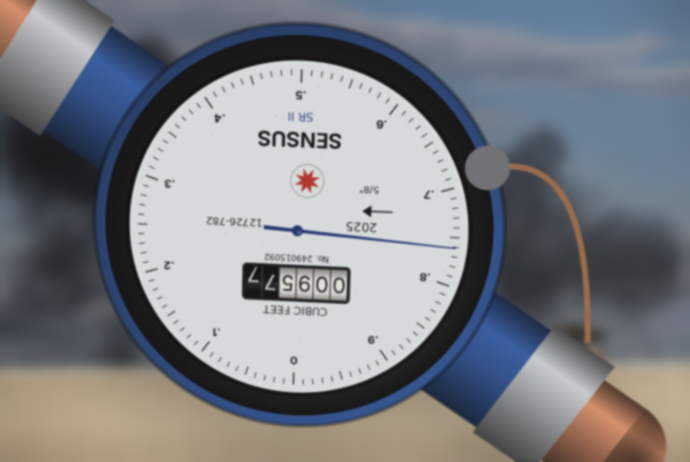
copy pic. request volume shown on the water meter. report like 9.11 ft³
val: 9576.76 ft³
